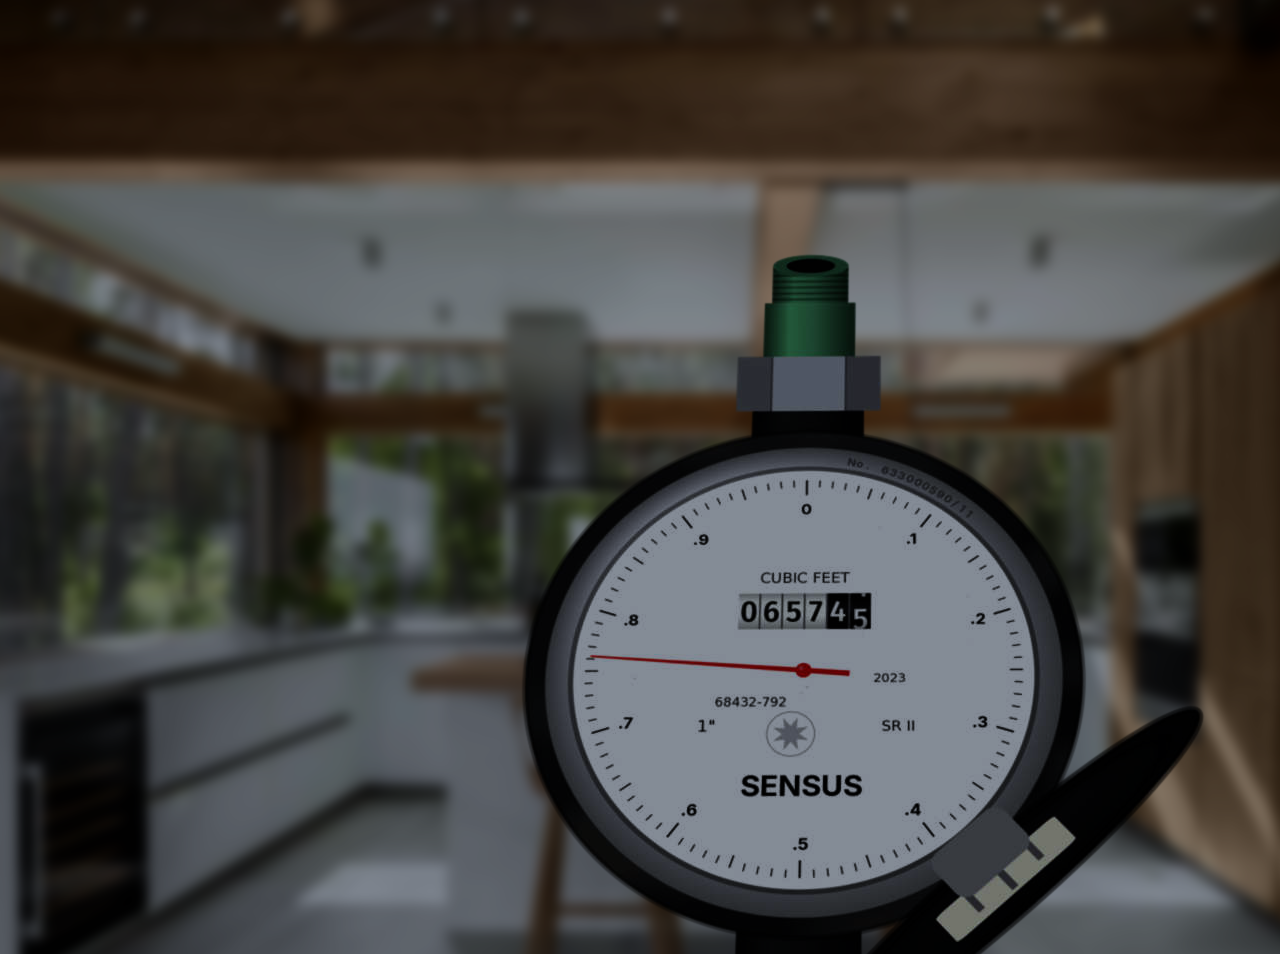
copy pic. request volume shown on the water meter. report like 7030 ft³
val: 65744.76 ft³
